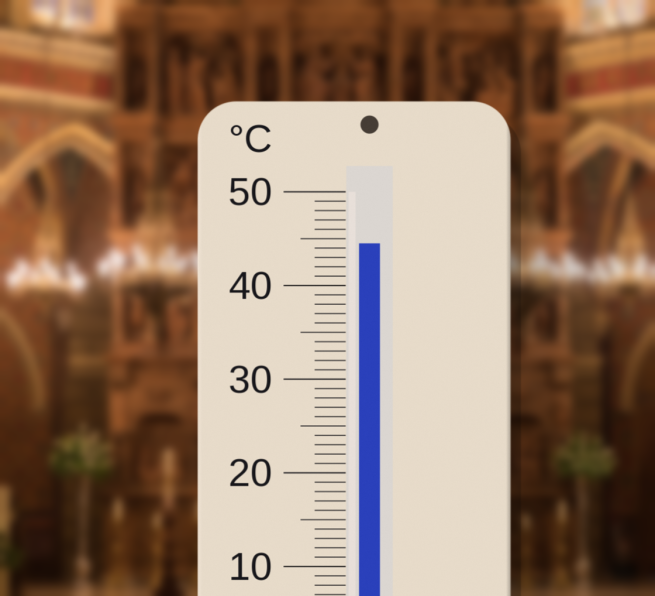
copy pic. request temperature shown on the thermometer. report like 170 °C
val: 44.5 °C
